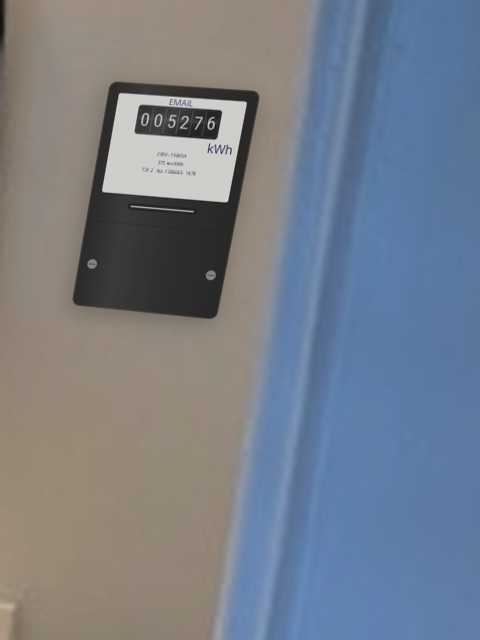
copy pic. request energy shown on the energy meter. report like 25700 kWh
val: 5276 kWh
